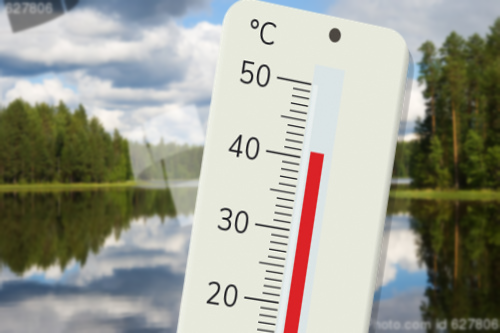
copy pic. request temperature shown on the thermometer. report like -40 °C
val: 41 °C
